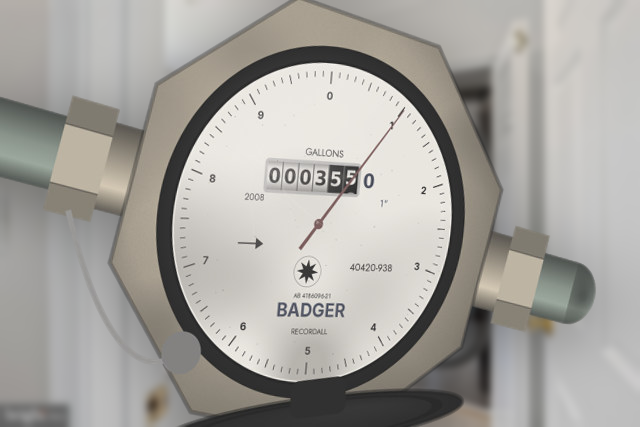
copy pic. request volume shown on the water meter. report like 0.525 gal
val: 3551.0 gal
